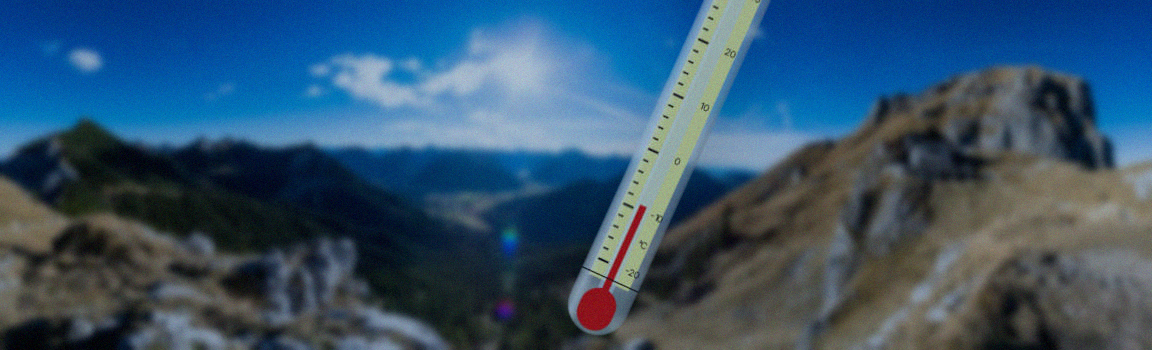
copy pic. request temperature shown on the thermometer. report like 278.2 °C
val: -9 °C
